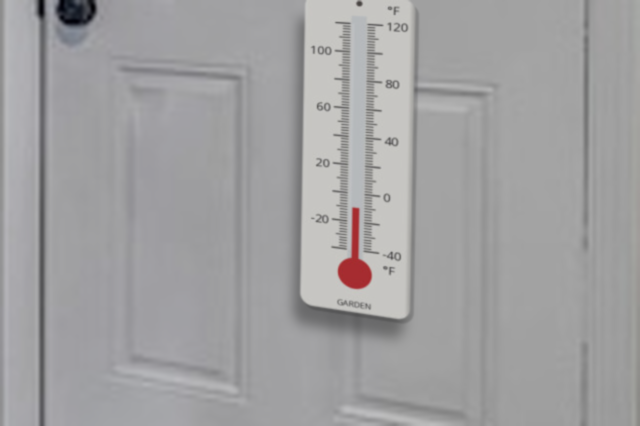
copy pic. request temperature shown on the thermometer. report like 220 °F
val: -10 °F
